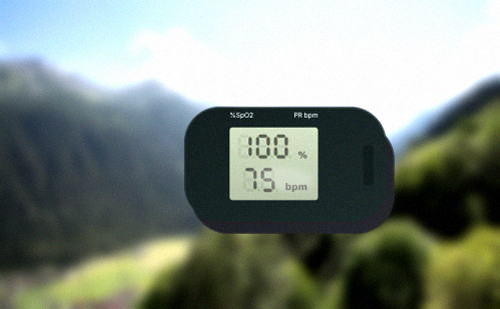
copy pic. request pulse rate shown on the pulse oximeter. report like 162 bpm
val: 75 bpm
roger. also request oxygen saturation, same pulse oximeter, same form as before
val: 100 %
